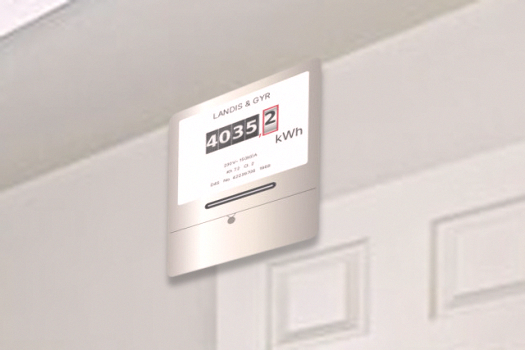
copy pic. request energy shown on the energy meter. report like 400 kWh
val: 4035.2 kWh
